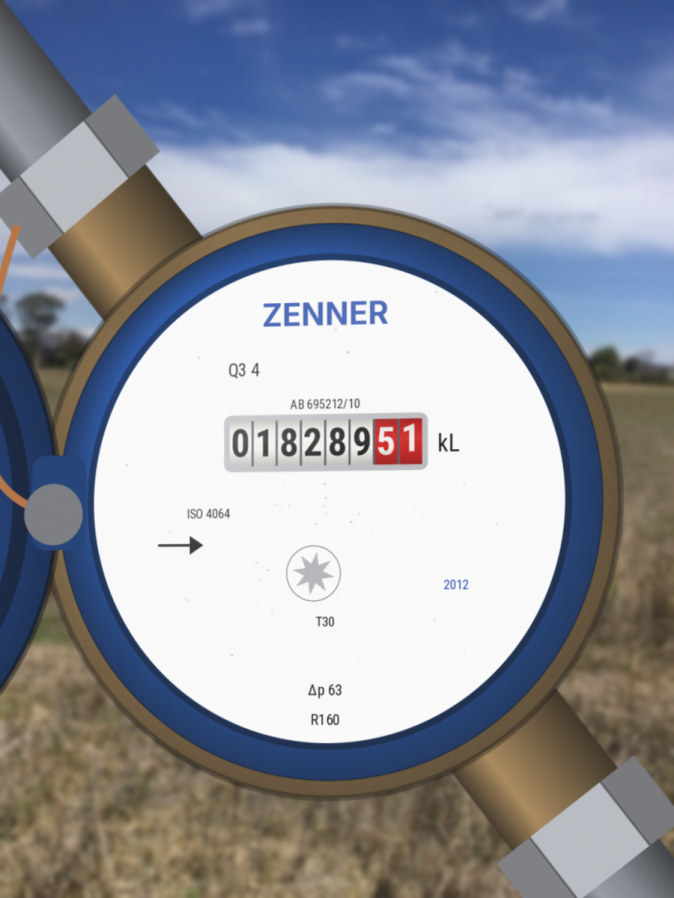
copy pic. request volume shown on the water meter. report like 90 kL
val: 18289.51 kL
